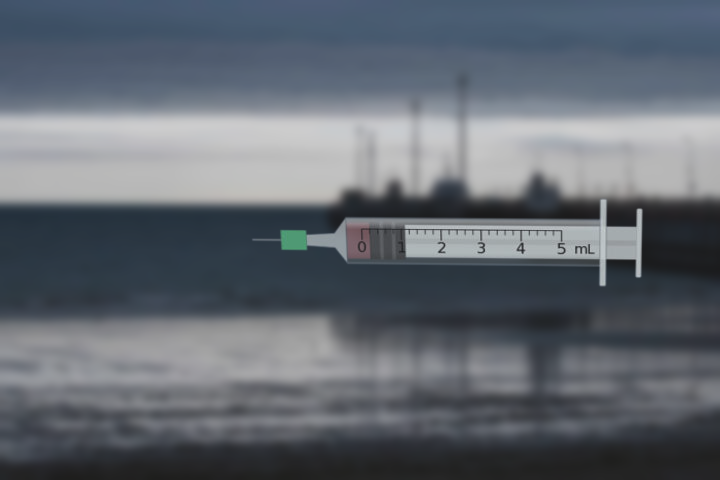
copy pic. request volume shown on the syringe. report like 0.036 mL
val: 0.2 mL
